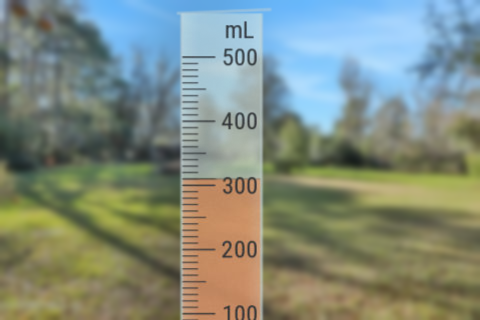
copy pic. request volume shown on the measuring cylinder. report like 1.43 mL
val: 310 mL
